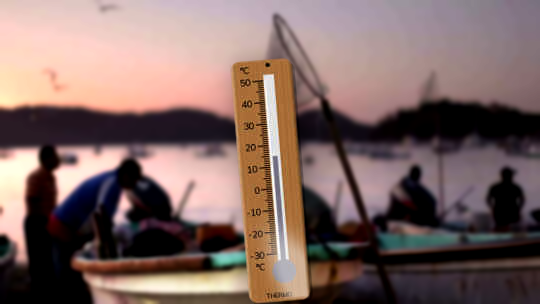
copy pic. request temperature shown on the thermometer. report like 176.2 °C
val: 15 °C
